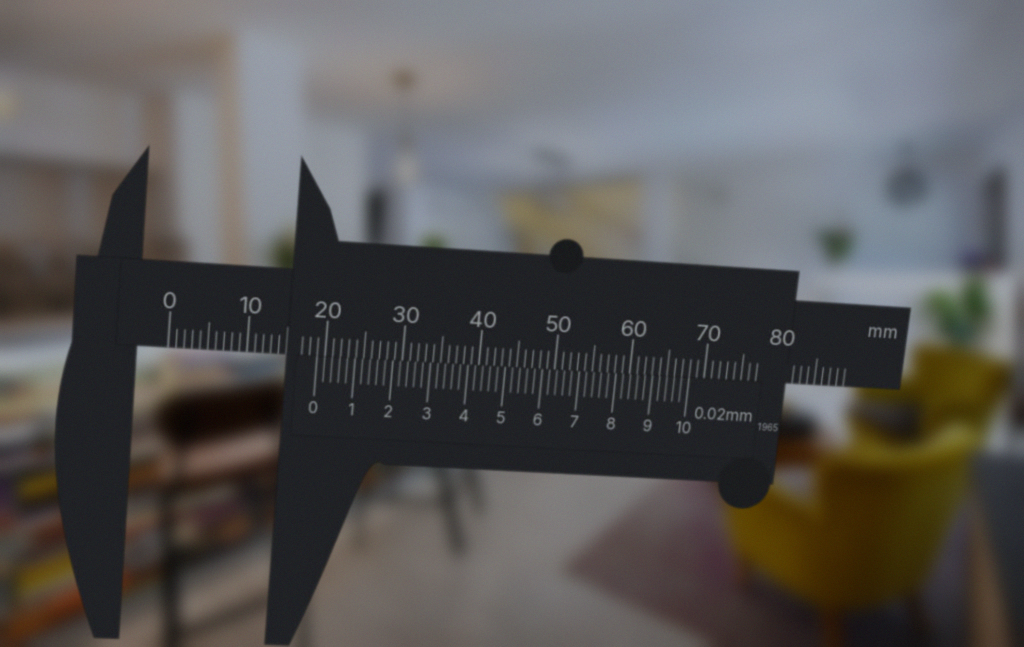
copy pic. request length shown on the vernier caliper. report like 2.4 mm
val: 19.0 mm
